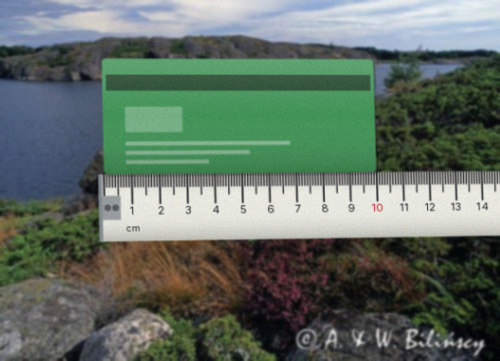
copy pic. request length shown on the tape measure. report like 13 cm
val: 10 cm
